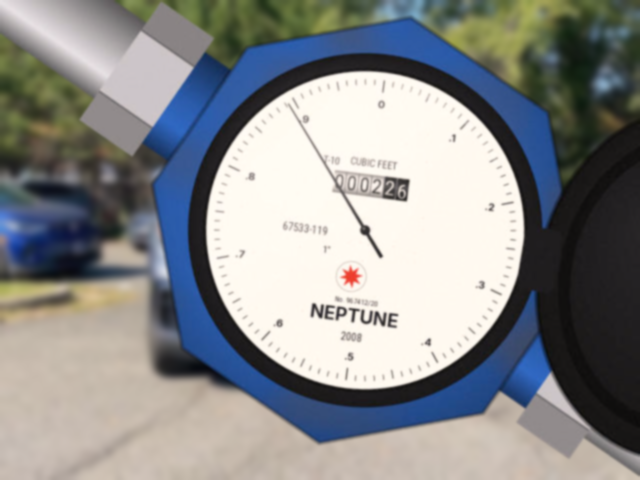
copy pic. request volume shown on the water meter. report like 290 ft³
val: 225.89 ft³
